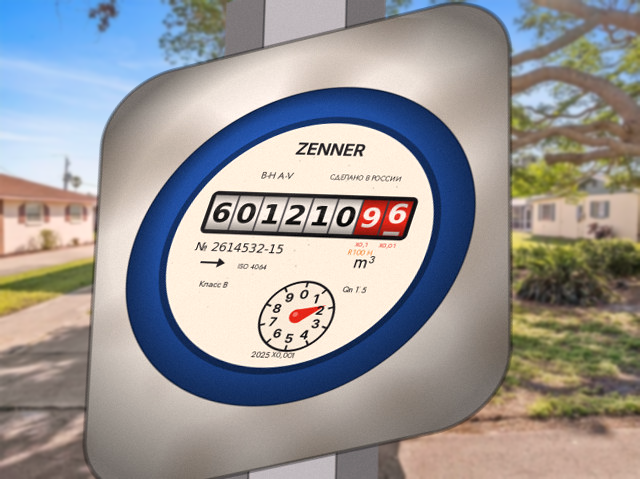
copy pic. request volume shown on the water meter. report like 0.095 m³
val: 601210.961 m³
